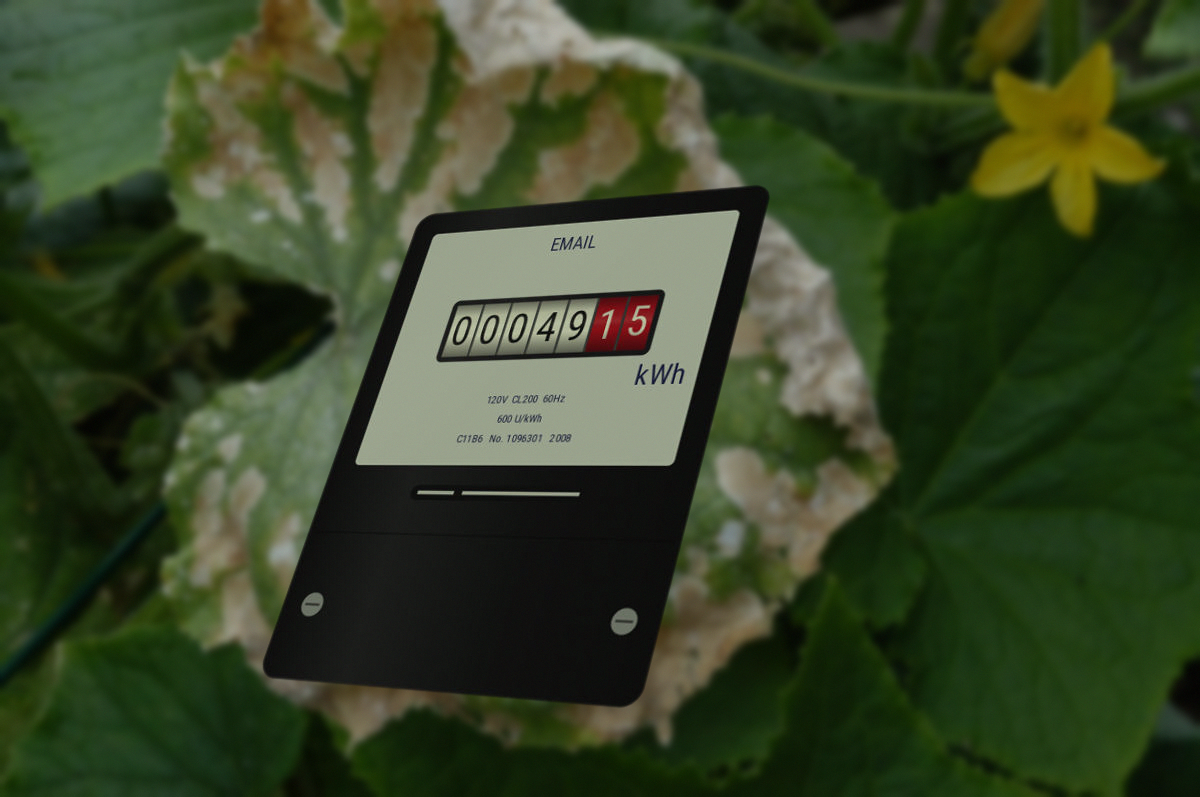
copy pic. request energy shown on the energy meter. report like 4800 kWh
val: 49.15 kWh
